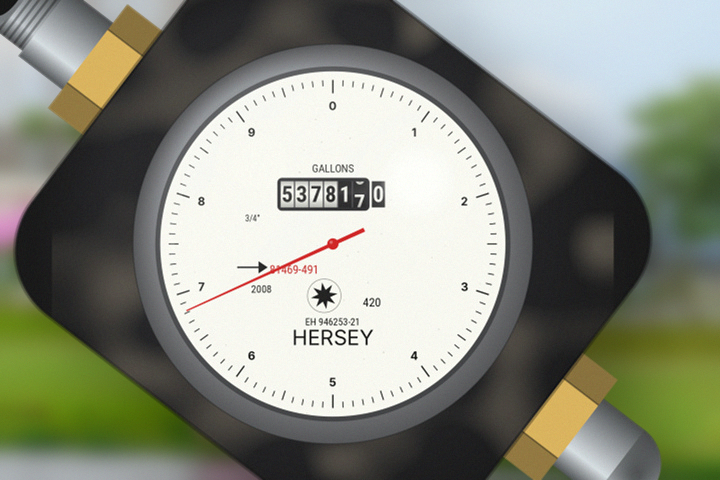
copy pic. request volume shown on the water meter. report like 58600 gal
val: 5378166.8 gal
